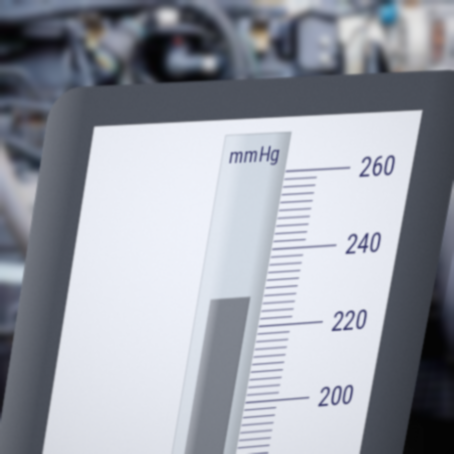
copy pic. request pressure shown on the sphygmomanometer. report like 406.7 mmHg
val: 228 mmHg
